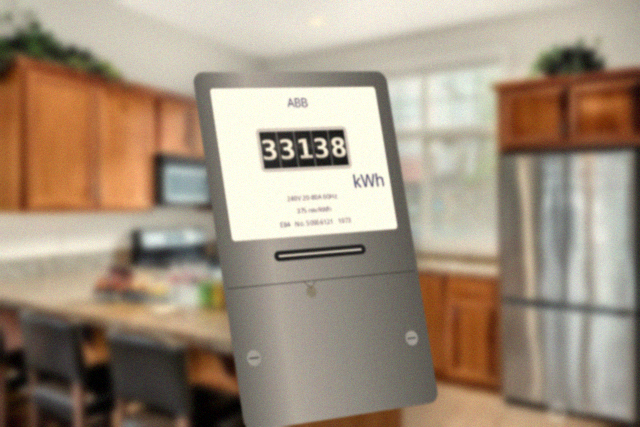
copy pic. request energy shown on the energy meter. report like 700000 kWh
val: 33138 kWh
